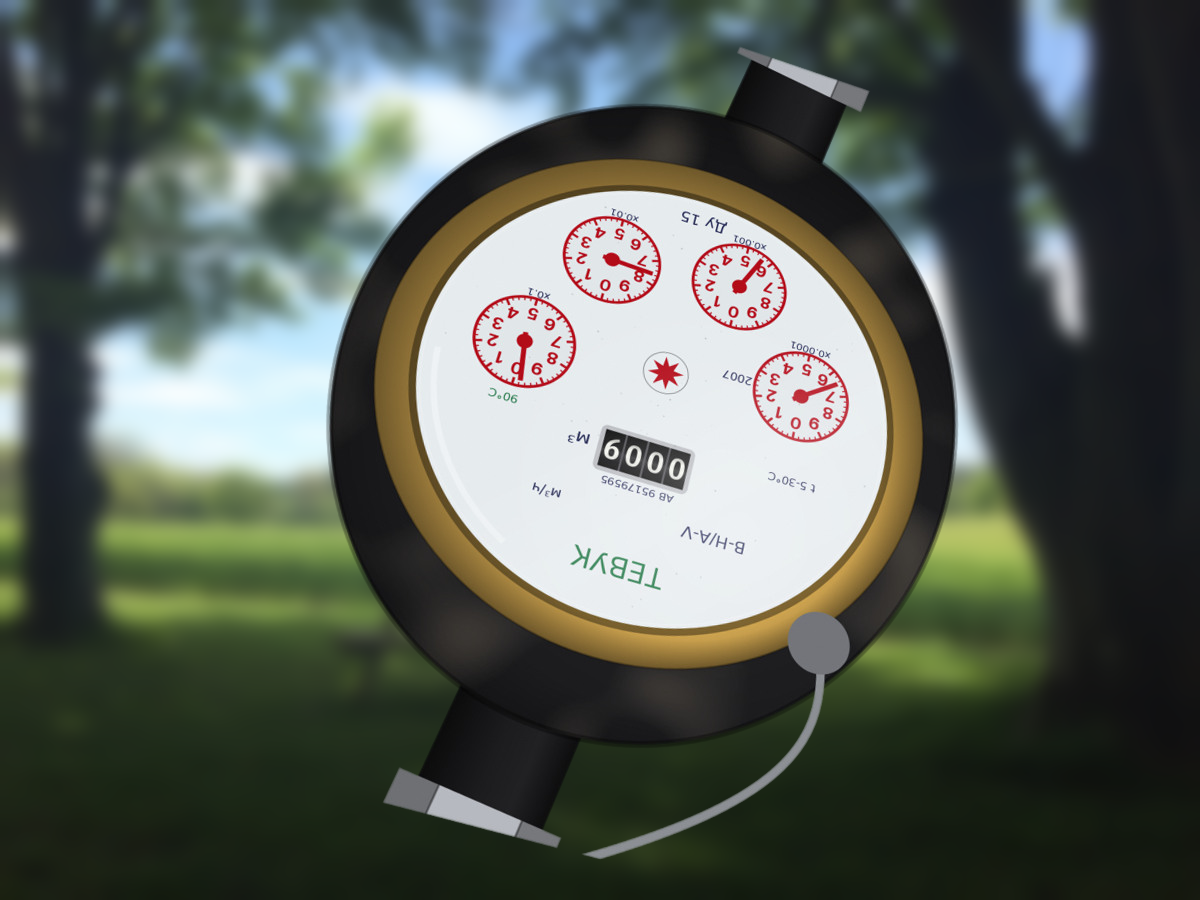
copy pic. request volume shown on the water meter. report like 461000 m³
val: 8.9756 m³
